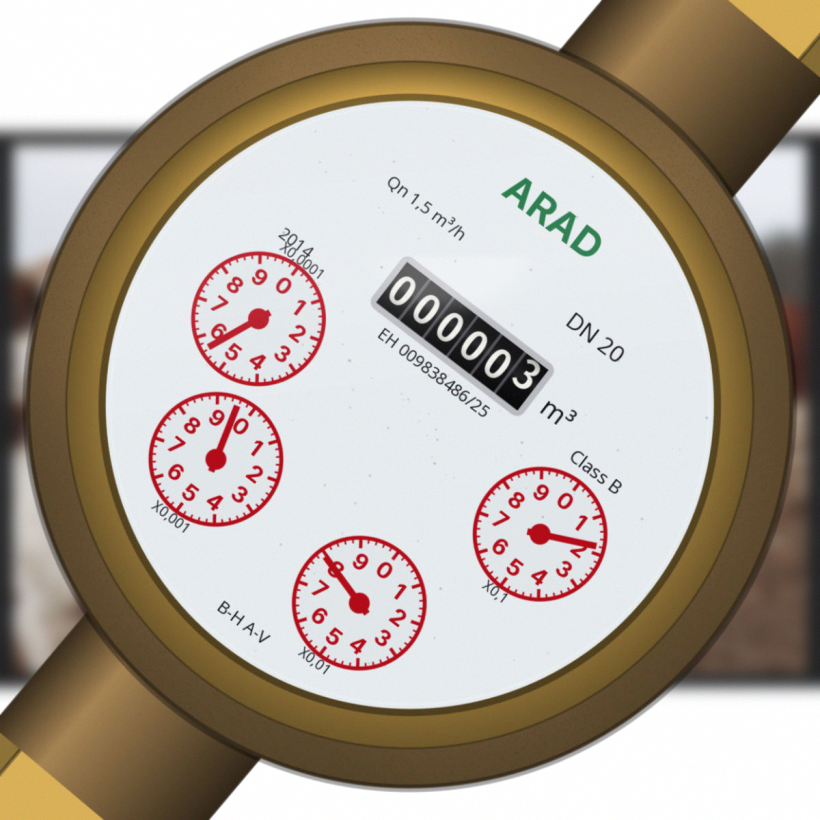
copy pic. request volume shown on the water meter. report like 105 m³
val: 3.1795 m³
